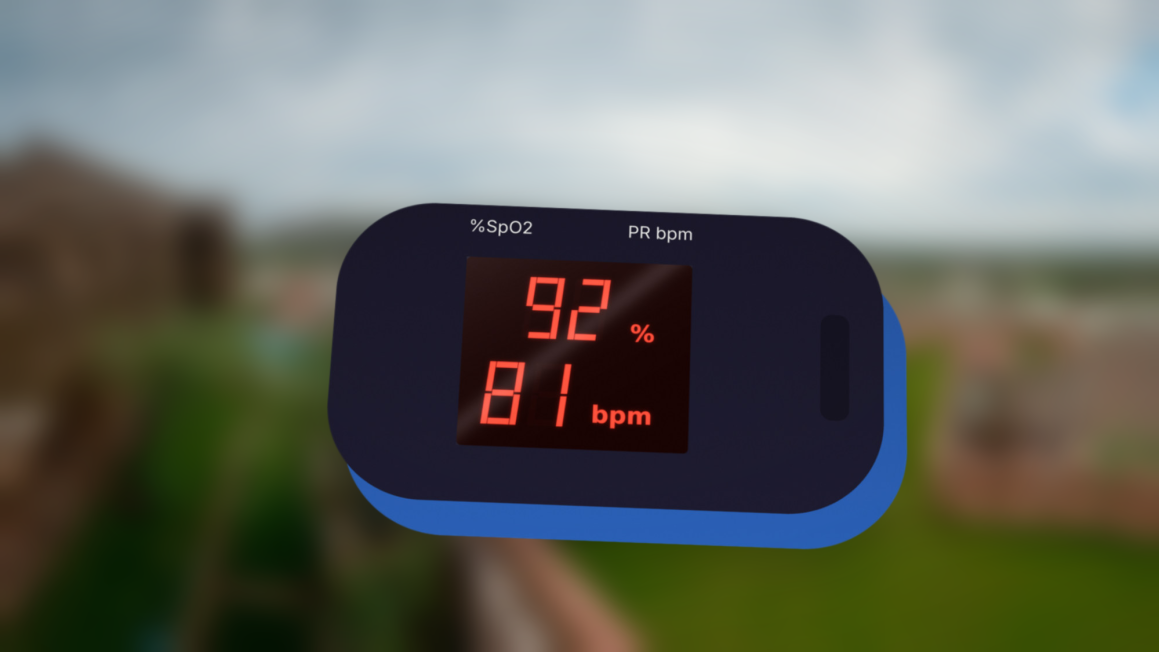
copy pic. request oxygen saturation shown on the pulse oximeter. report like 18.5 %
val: 92 %
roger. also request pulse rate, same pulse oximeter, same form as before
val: 81 bpm
